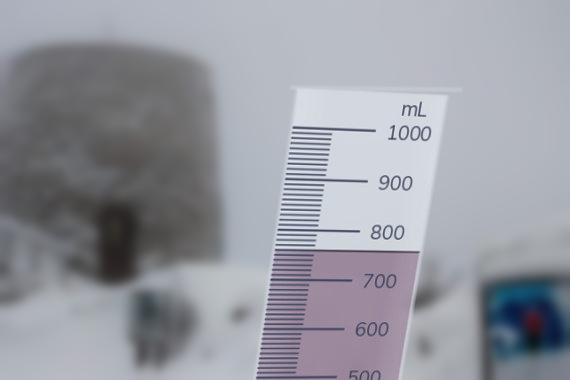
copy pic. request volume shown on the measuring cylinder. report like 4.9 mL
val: 760 mL
